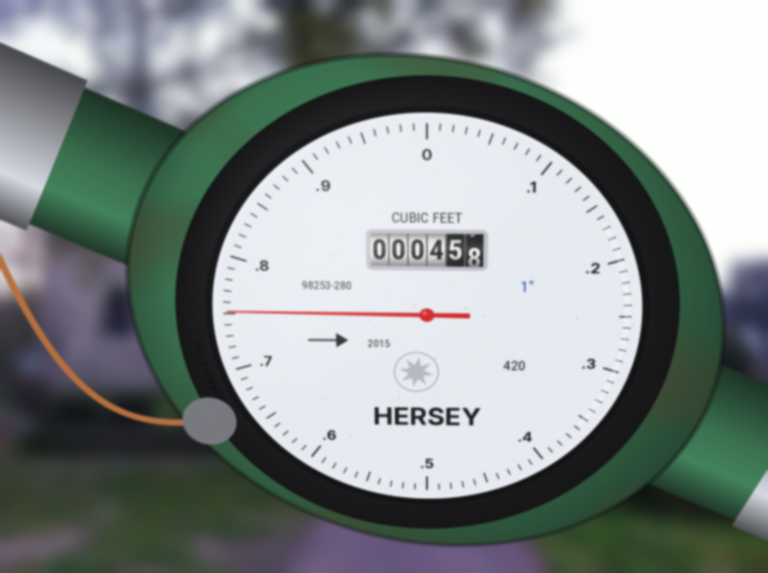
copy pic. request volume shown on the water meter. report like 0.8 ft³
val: 457.75 ft³
